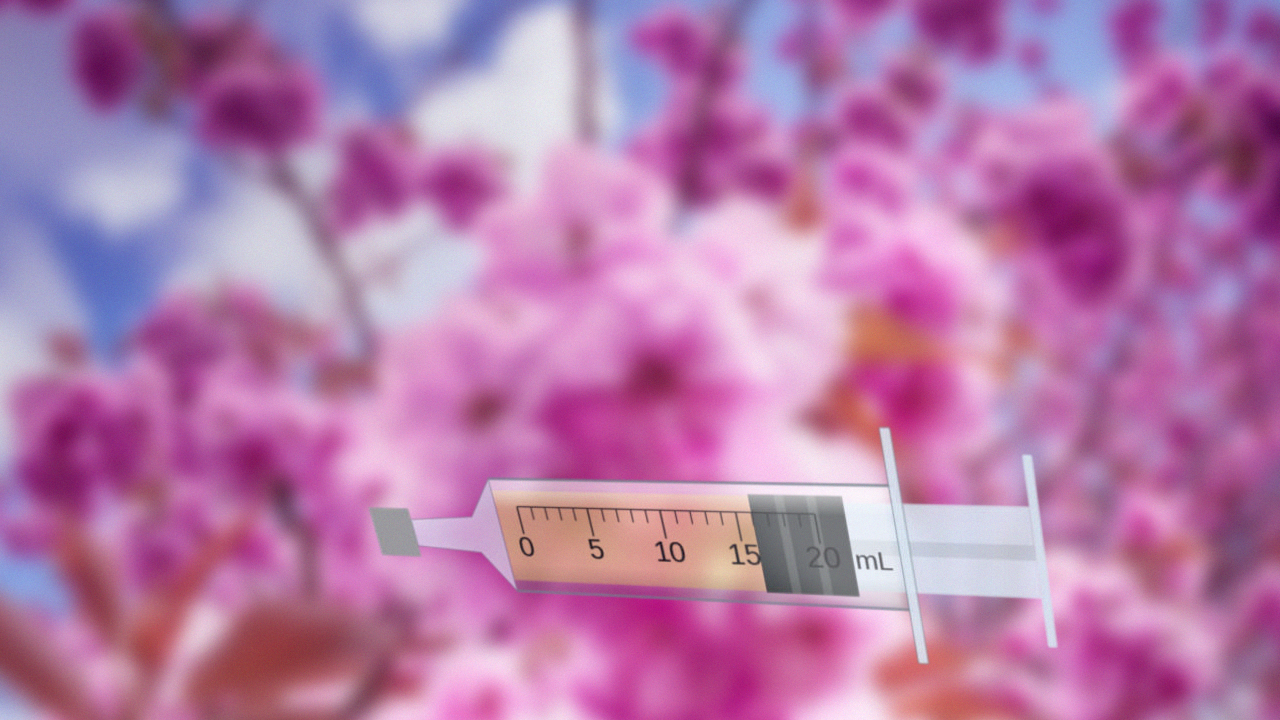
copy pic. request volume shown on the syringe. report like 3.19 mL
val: 16 mL
